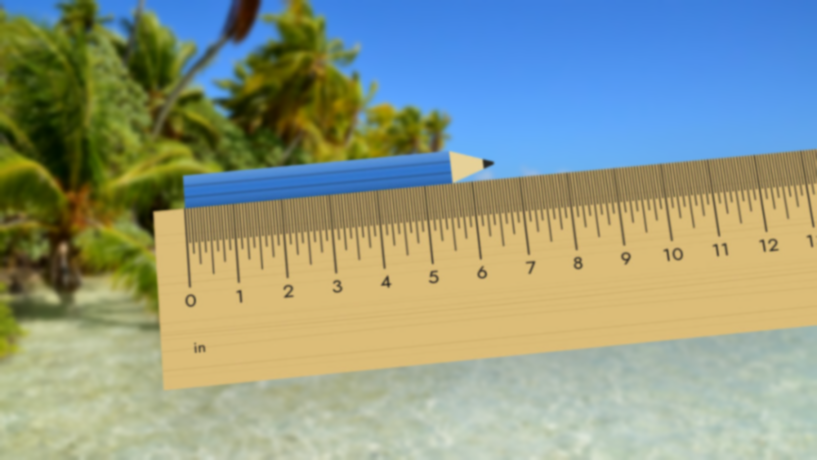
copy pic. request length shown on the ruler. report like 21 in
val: 6.5 in
